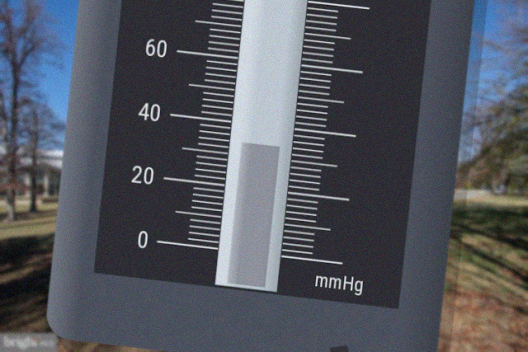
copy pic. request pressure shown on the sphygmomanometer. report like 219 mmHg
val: 34 mmHg
